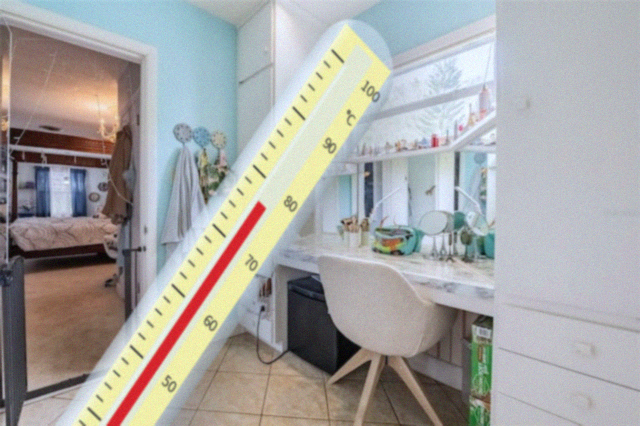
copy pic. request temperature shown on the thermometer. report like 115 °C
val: 77 °C
